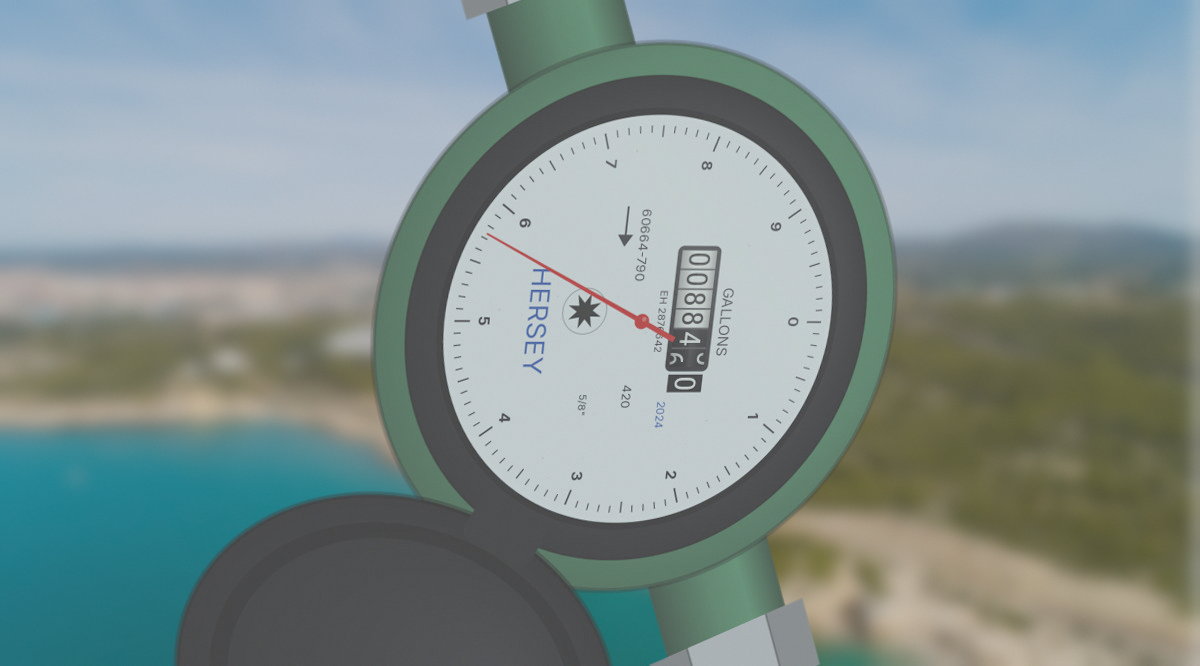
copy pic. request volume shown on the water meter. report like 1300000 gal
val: 88455.7 gal
